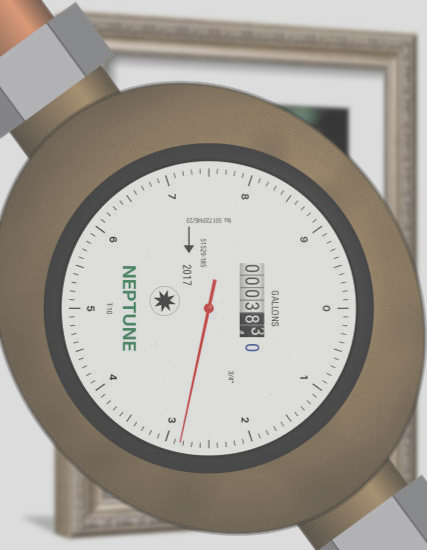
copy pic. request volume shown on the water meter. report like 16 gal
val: 3832.8 gal
